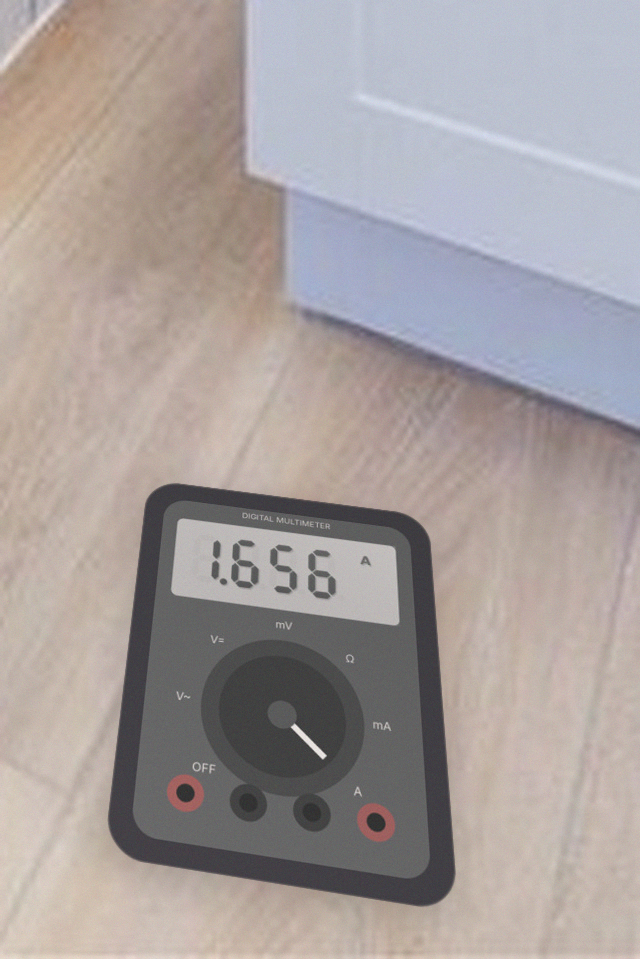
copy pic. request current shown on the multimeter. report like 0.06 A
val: 1.656 A
